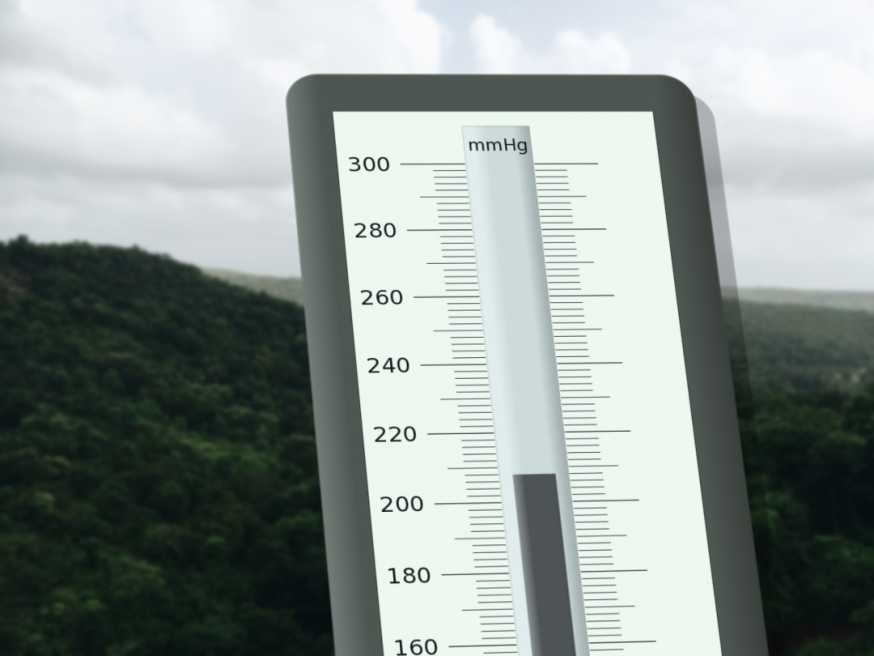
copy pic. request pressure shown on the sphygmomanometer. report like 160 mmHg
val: 208 mmHg
